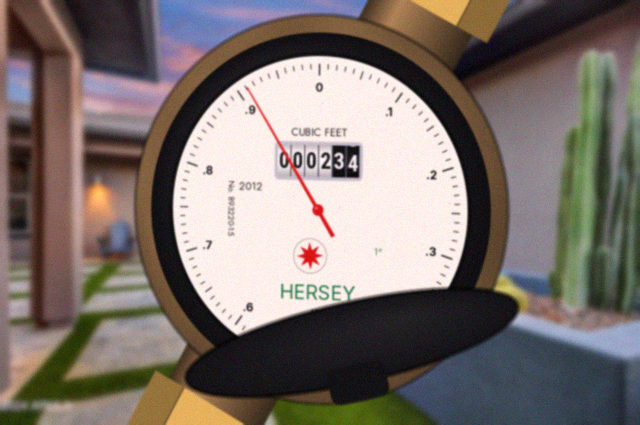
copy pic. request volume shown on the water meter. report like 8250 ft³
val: 233.91 ft³
